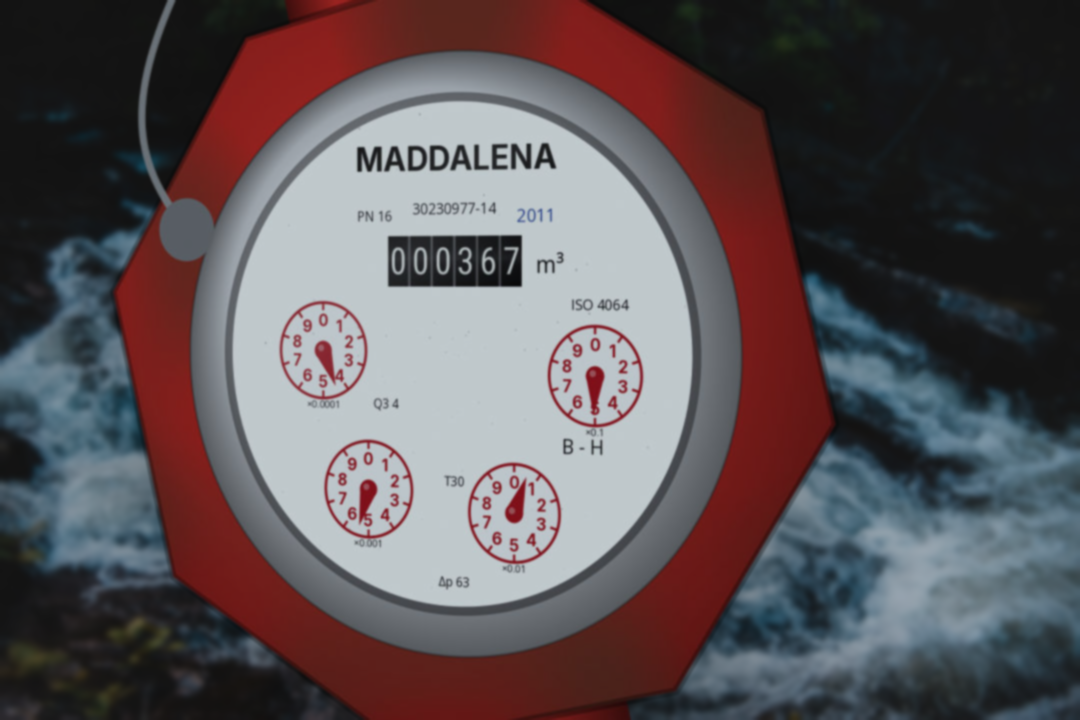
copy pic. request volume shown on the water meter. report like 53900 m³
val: 367.5054 m³
